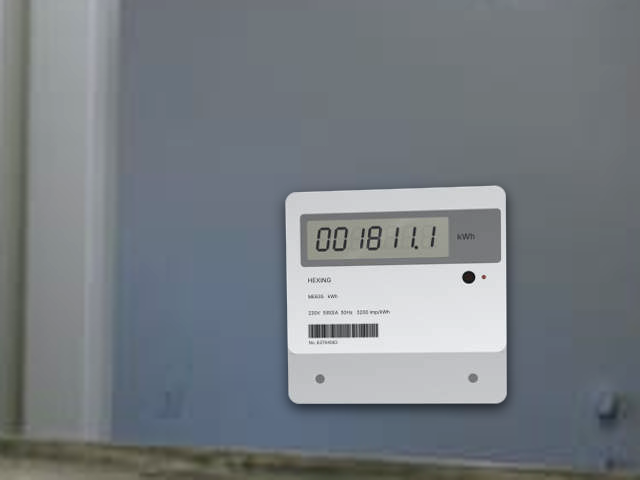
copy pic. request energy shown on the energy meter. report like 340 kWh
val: 1811.1 kWh
